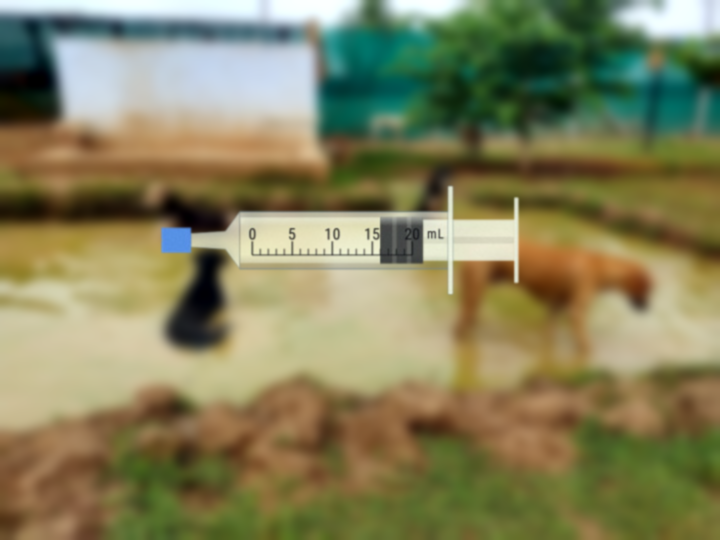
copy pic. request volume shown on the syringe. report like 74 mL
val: 16 mL
